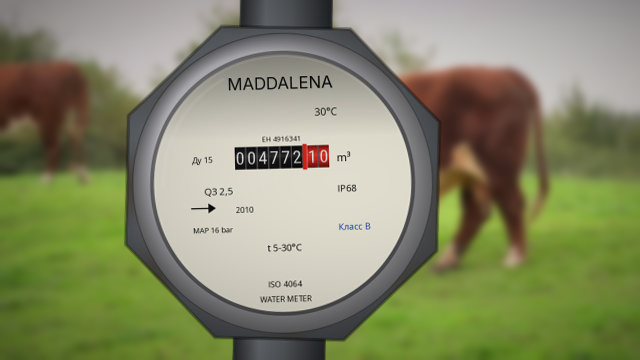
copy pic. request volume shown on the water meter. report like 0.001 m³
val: 4772.10 m³
